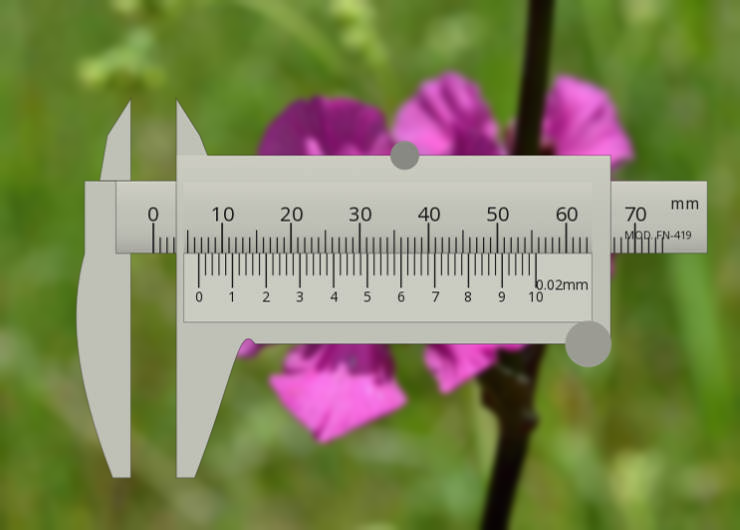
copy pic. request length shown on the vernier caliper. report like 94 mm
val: 6.6 mm
